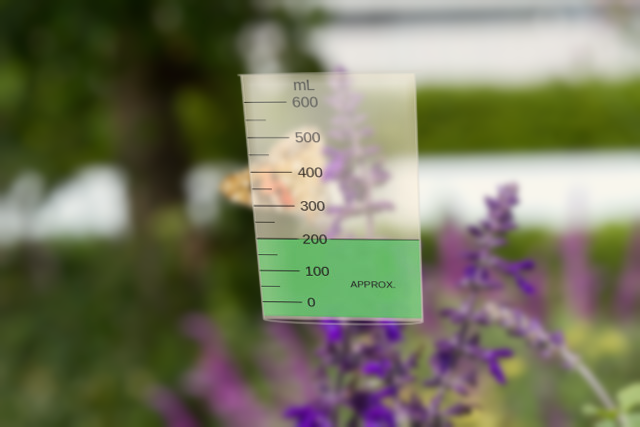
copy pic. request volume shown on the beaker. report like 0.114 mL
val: 200 mL
